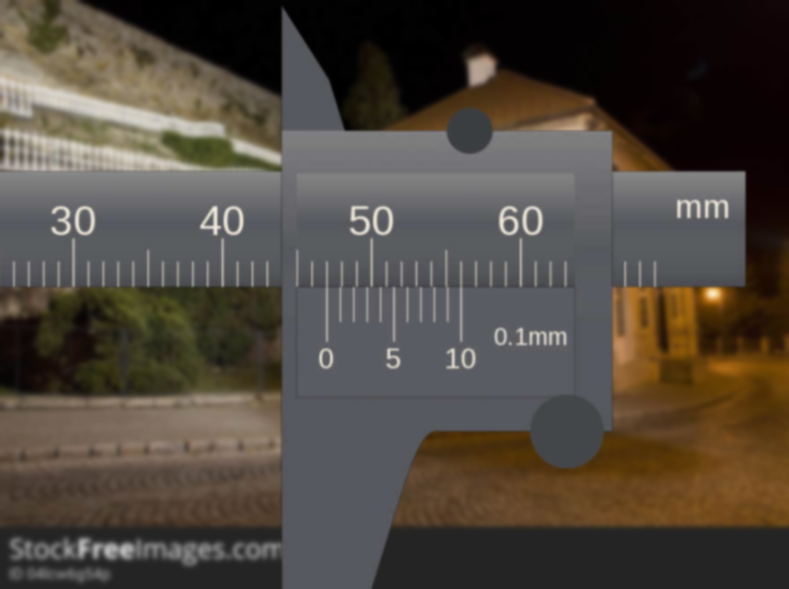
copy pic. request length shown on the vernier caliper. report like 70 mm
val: 47.0 mm
